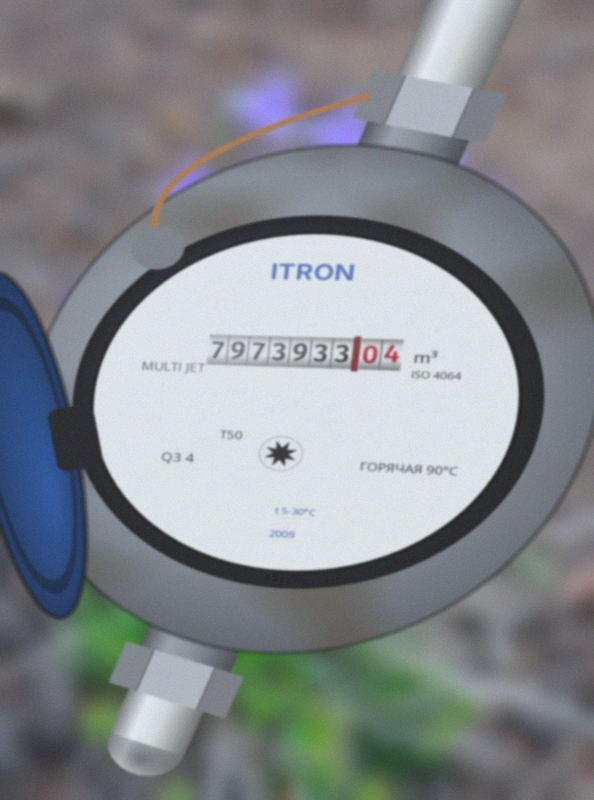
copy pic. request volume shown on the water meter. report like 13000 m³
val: 7973933.04 m³
